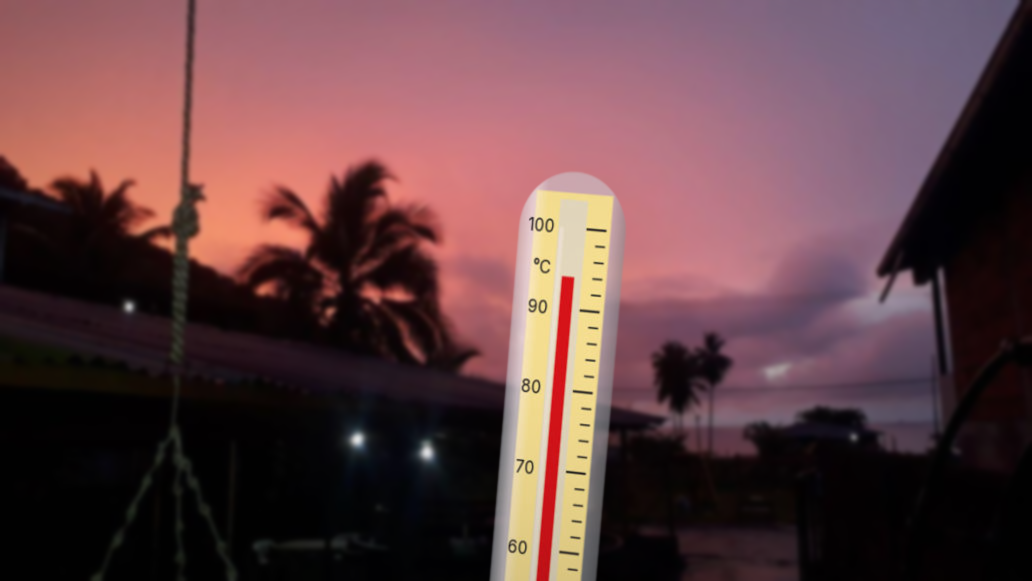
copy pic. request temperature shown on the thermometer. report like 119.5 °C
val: 94 °C
